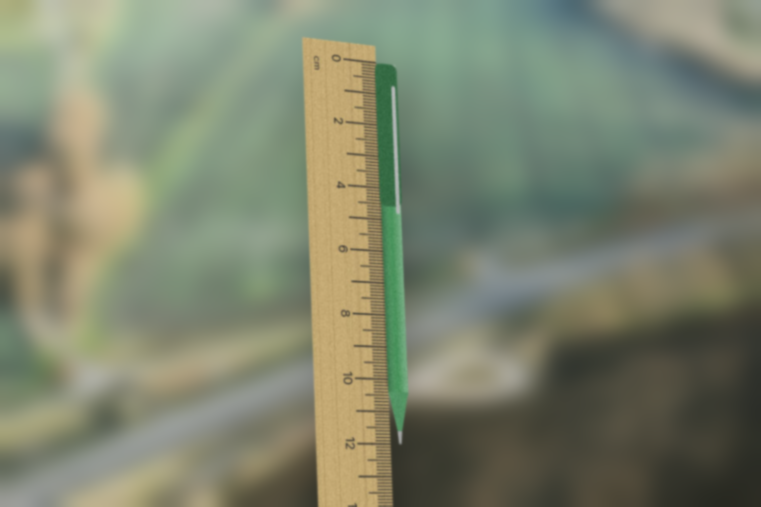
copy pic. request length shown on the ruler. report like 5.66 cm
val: 12 cm
